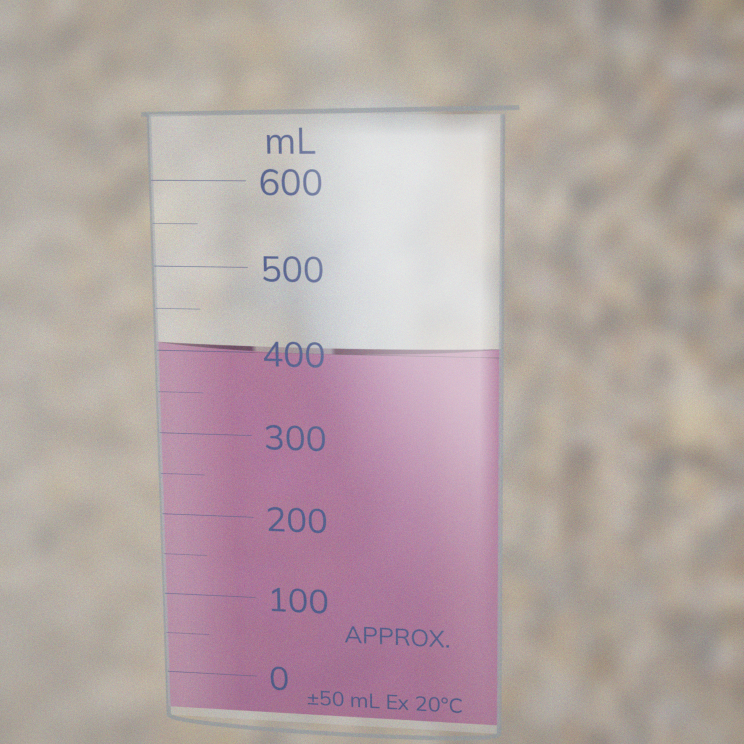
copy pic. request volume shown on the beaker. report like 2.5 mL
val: 400 mL
